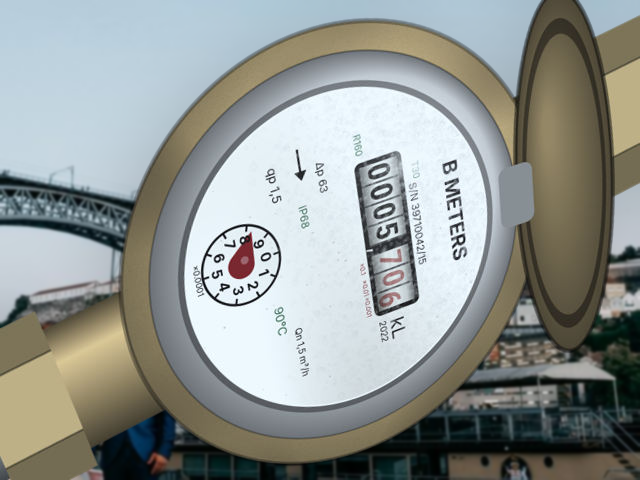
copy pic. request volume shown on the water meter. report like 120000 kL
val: 5.7058 kL
